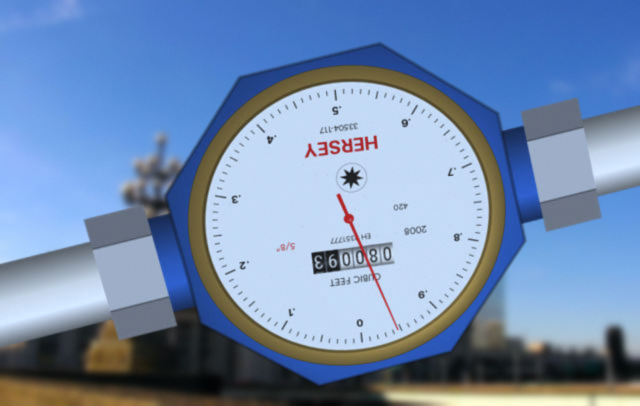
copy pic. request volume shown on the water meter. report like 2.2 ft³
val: 80092.95 ft³
